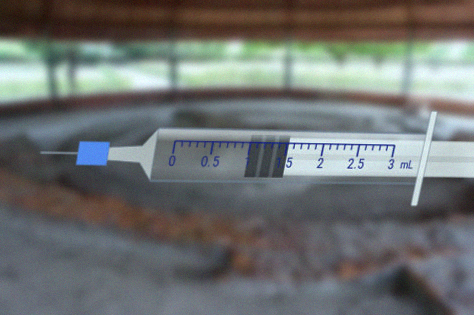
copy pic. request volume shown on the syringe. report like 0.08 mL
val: 1 mL
